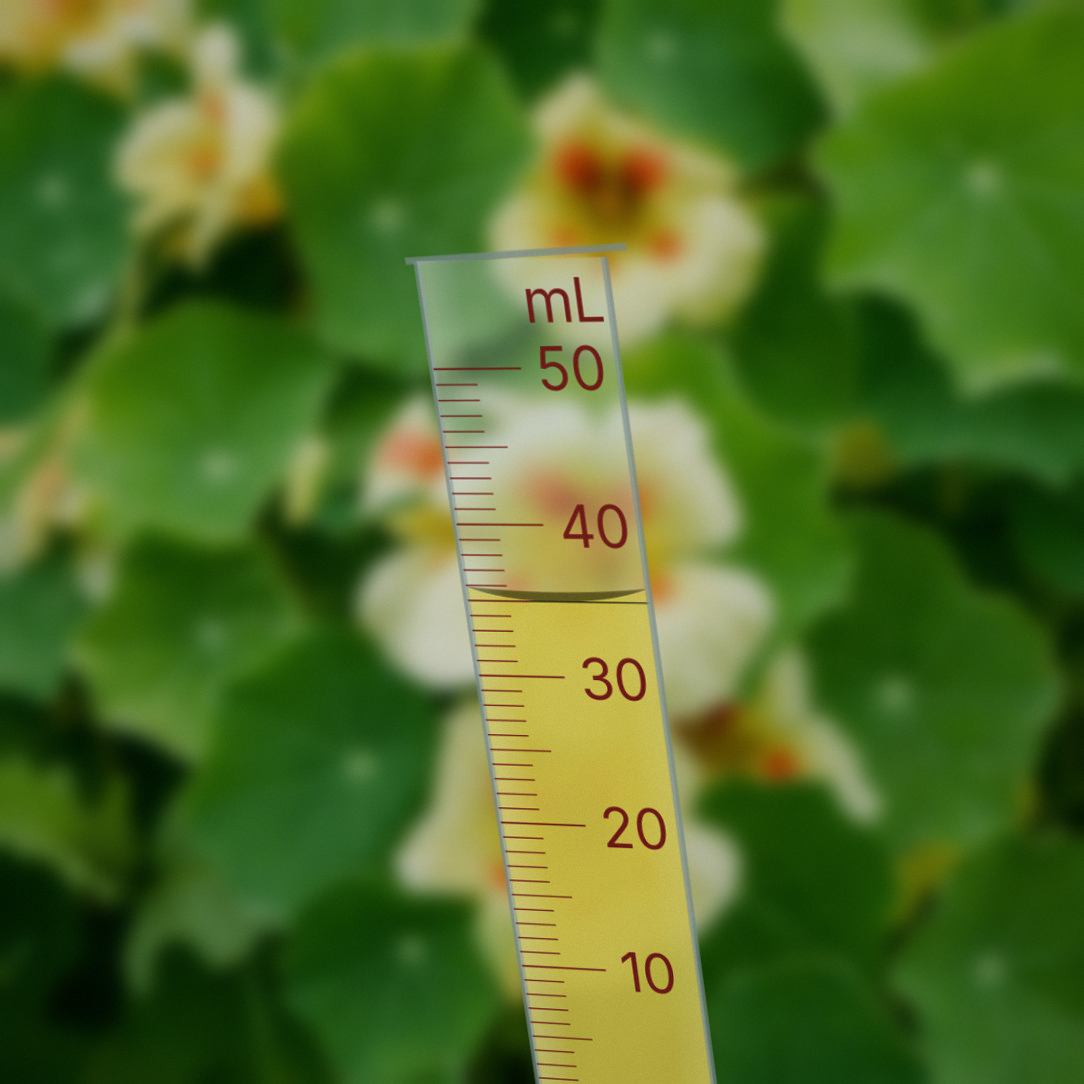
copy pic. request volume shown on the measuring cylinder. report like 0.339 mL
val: 35 mL
